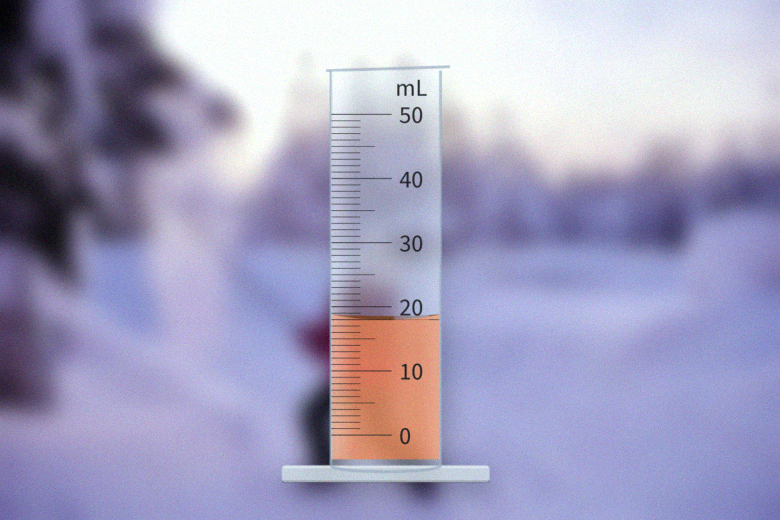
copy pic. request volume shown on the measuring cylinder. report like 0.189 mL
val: 18 mL
